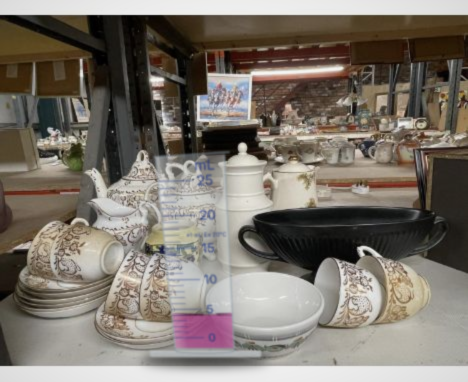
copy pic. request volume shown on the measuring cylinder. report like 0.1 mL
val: 4 mL
